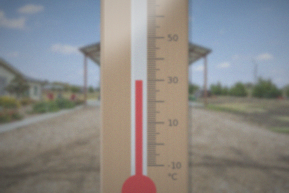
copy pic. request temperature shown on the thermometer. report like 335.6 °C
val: 30 °C
